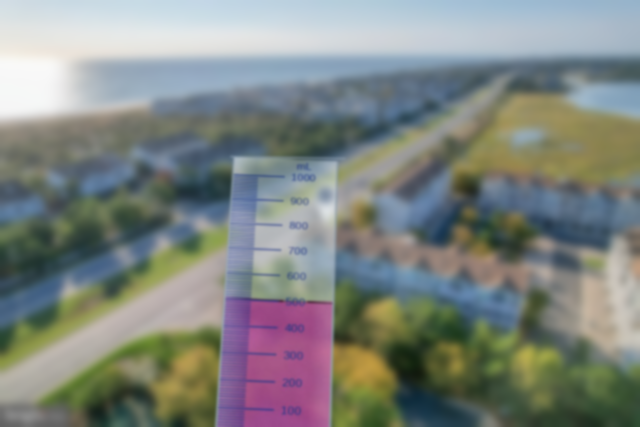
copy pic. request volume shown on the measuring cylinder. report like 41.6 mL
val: 500 mL
